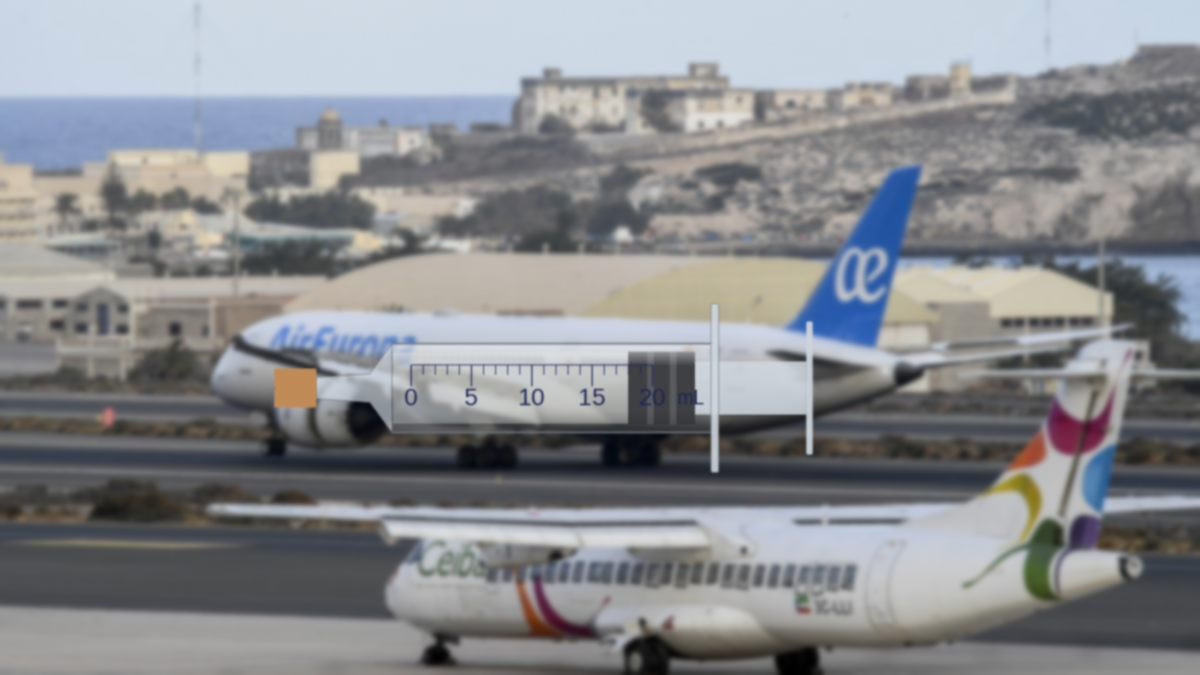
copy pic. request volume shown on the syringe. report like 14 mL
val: 18 mL
